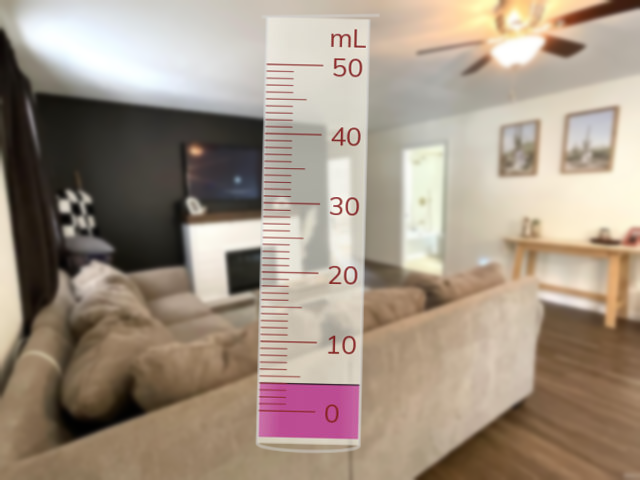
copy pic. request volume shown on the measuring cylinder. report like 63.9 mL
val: 4 mL
